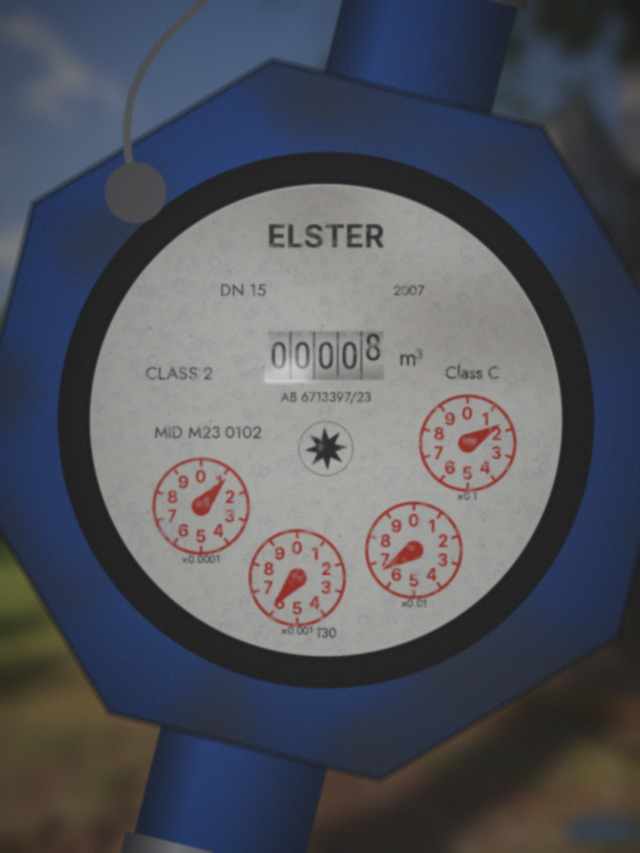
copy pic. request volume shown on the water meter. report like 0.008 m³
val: 8.1661 m³
